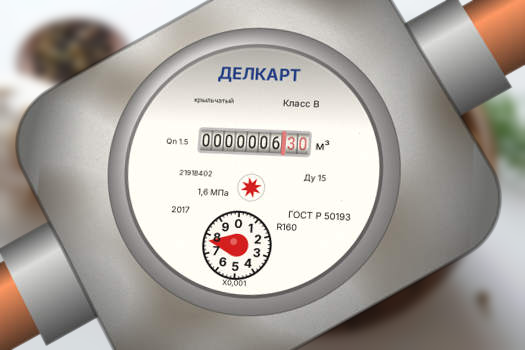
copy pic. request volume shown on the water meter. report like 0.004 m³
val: 6.307 m³
